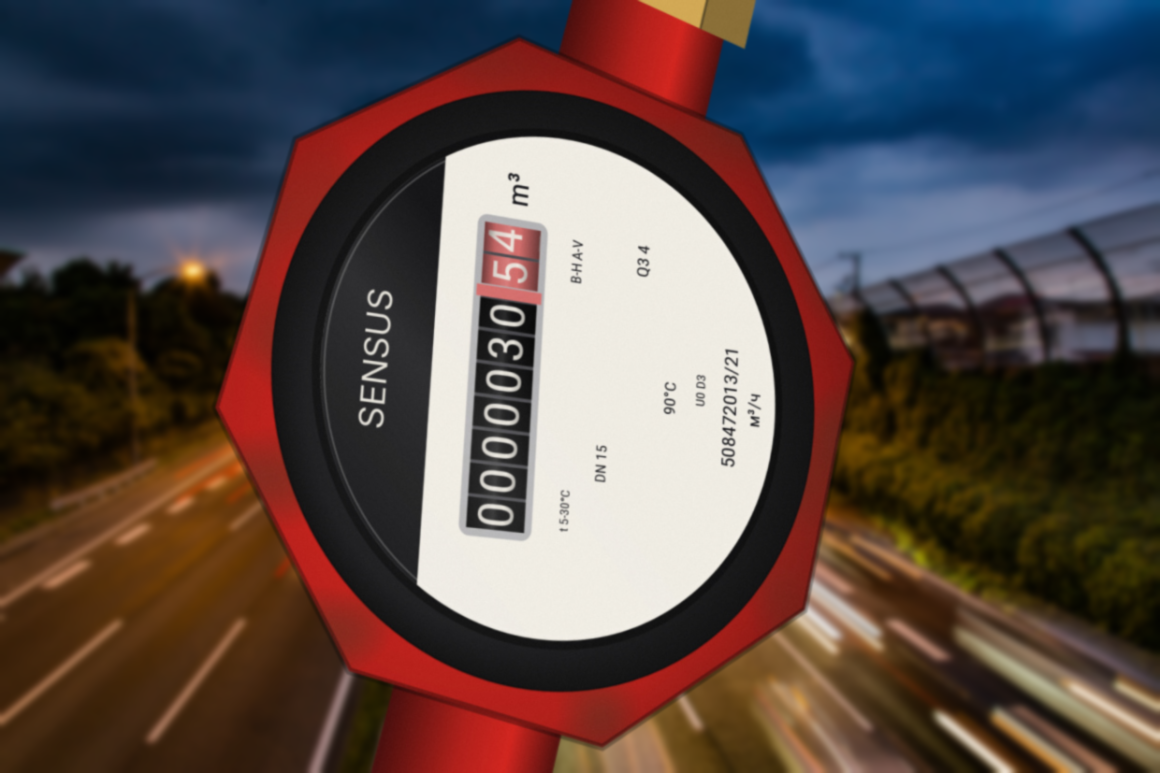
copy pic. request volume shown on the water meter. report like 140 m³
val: 30.54 m³
